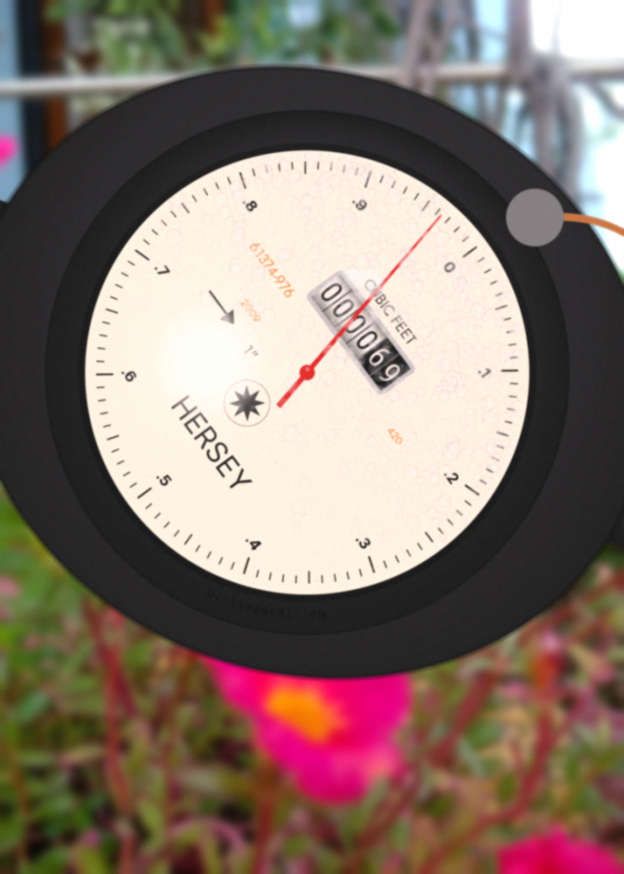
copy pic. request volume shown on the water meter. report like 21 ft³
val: 68.96 ft³
